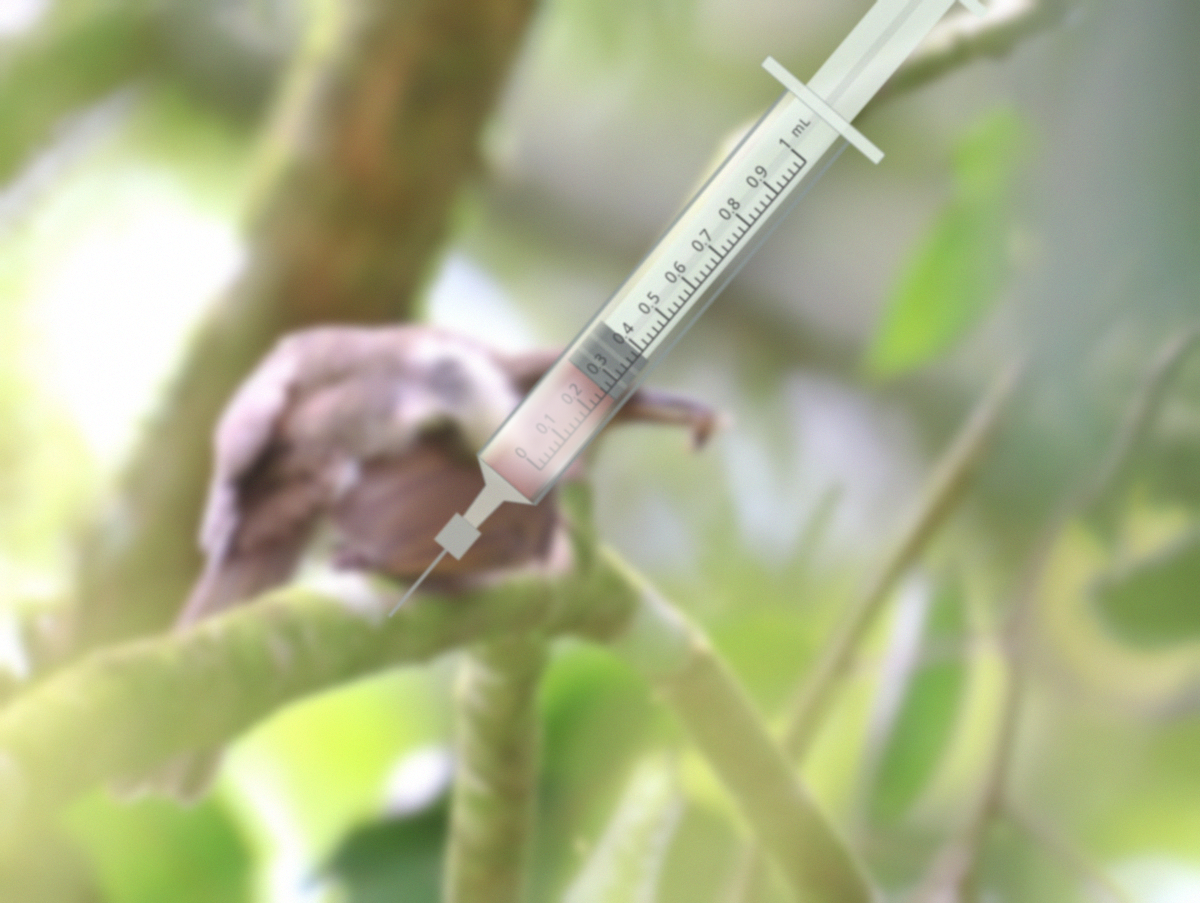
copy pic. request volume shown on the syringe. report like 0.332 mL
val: 0.26 mL
